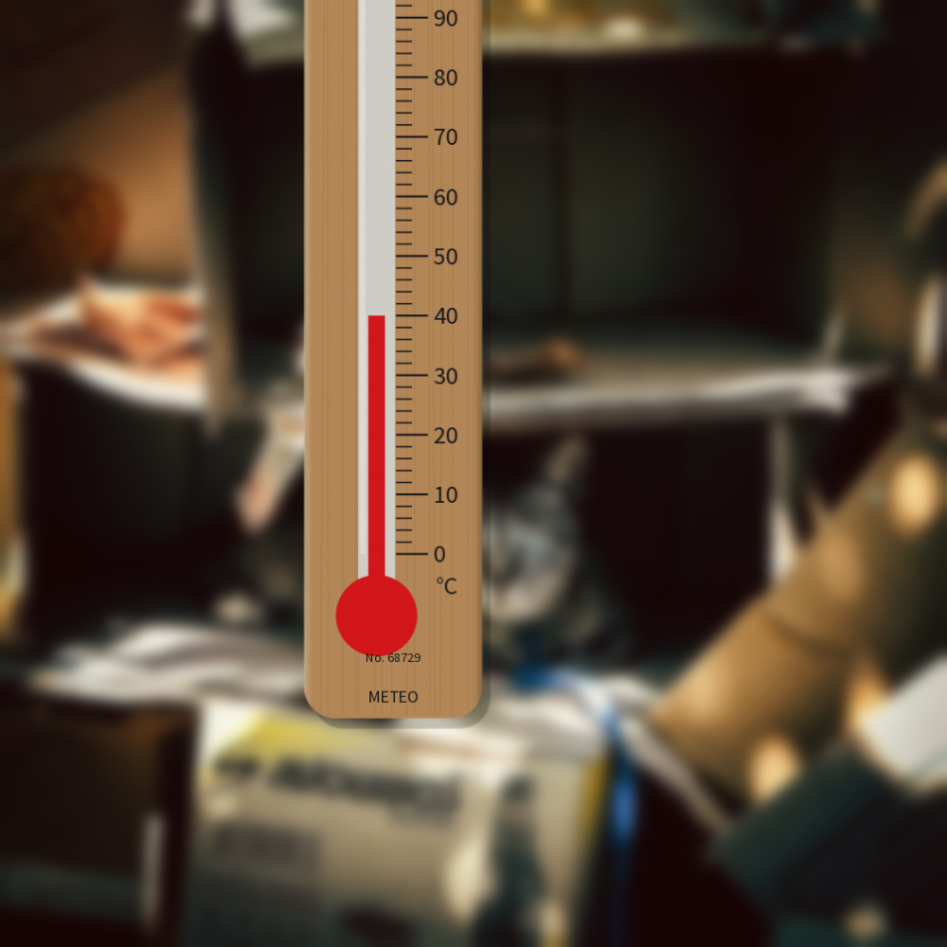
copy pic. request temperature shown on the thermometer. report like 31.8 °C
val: 40 °C
